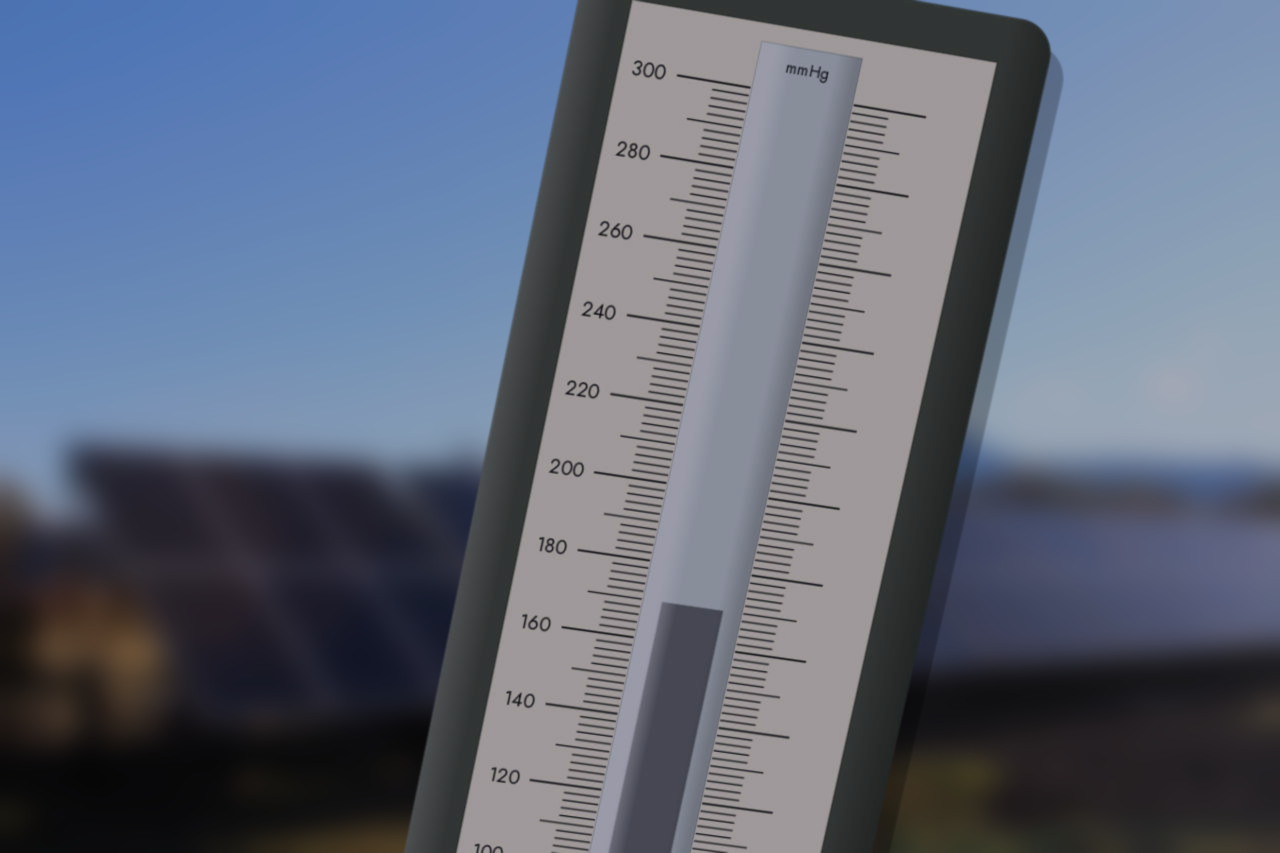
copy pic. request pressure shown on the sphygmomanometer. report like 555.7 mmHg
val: 170 mmHg
